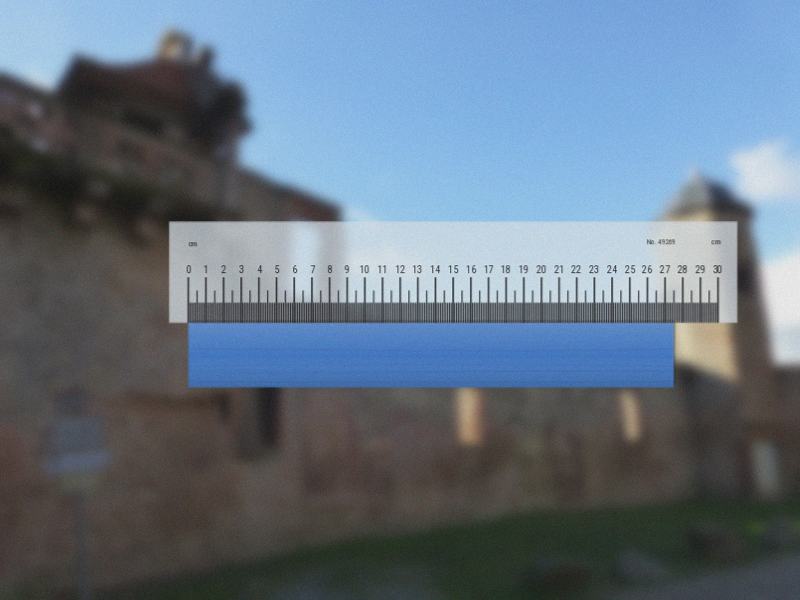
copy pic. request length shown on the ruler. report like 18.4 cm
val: 27.5 cm
